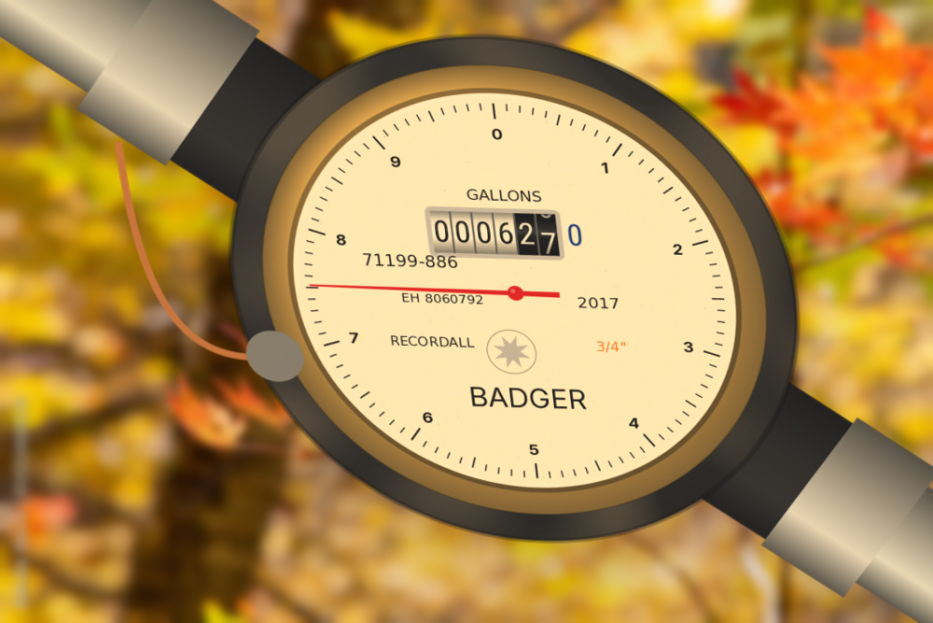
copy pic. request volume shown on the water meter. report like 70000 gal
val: 6267.5 gal
